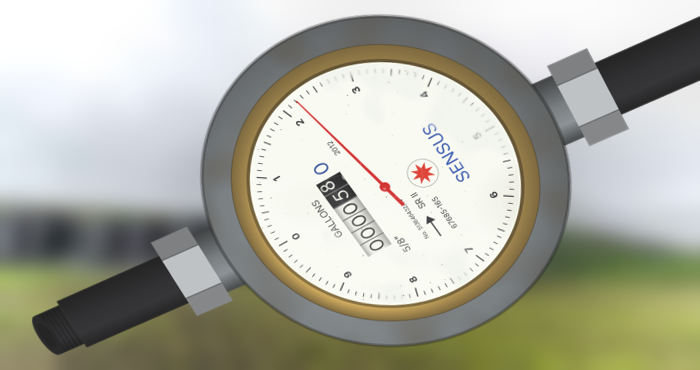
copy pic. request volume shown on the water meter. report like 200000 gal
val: 582.2 gal
